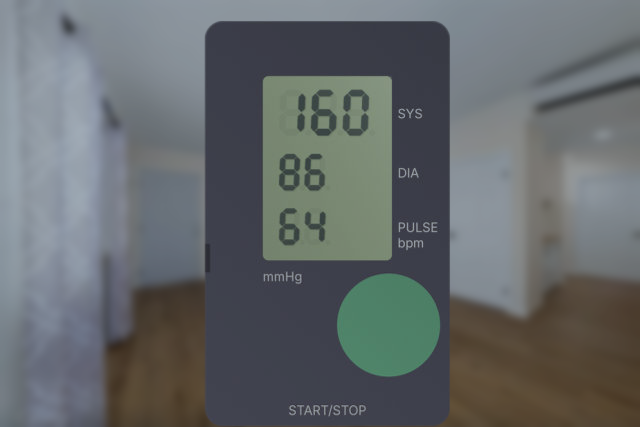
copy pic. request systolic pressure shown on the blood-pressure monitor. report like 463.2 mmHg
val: 160 mmHg
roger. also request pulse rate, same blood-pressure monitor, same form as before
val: 64 bpm
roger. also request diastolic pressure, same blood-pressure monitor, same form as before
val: 86 mmHg
